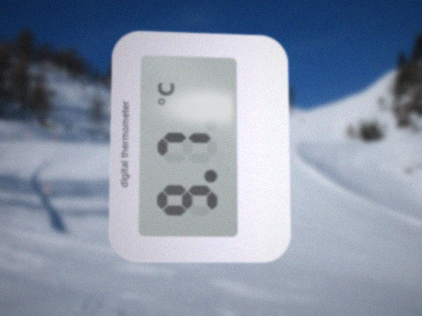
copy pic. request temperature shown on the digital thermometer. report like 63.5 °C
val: 9.7 °C
